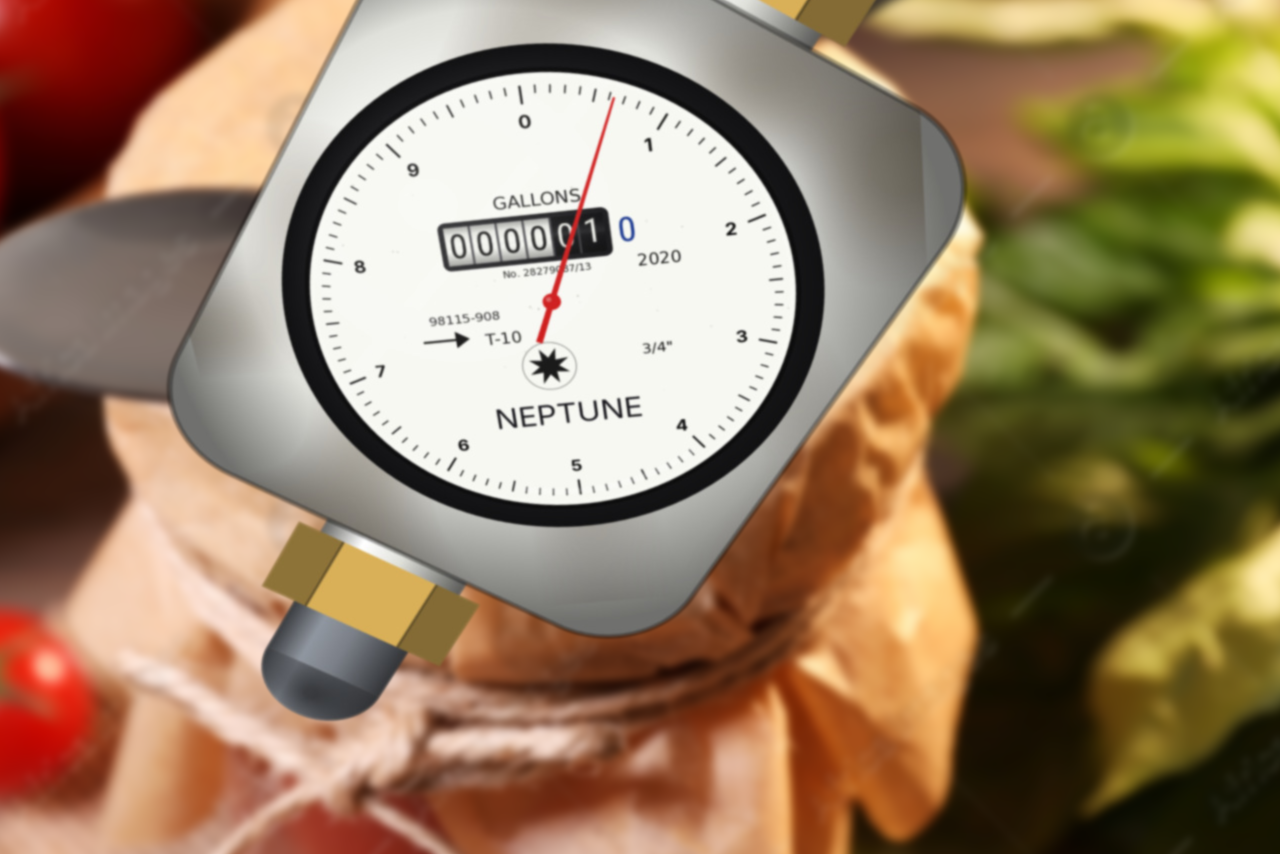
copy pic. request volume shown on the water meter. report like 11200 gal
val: 10.6 gal
